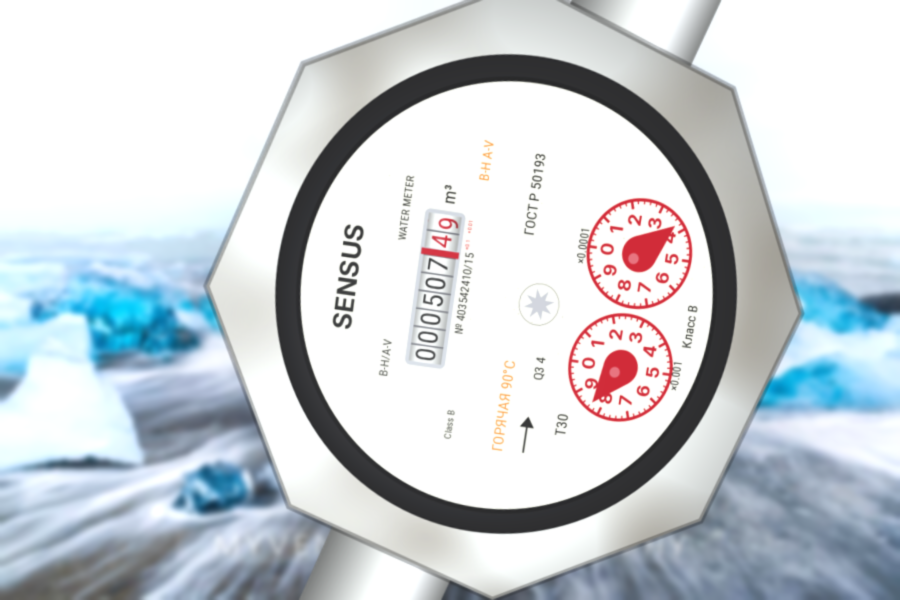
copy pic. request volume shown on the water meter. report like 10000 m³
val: 507.4883 m³
